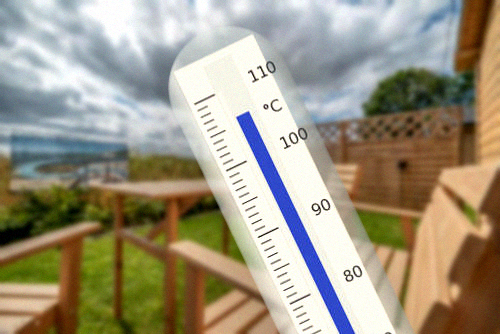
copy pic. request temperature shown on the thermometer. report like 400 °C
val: 106 °C
